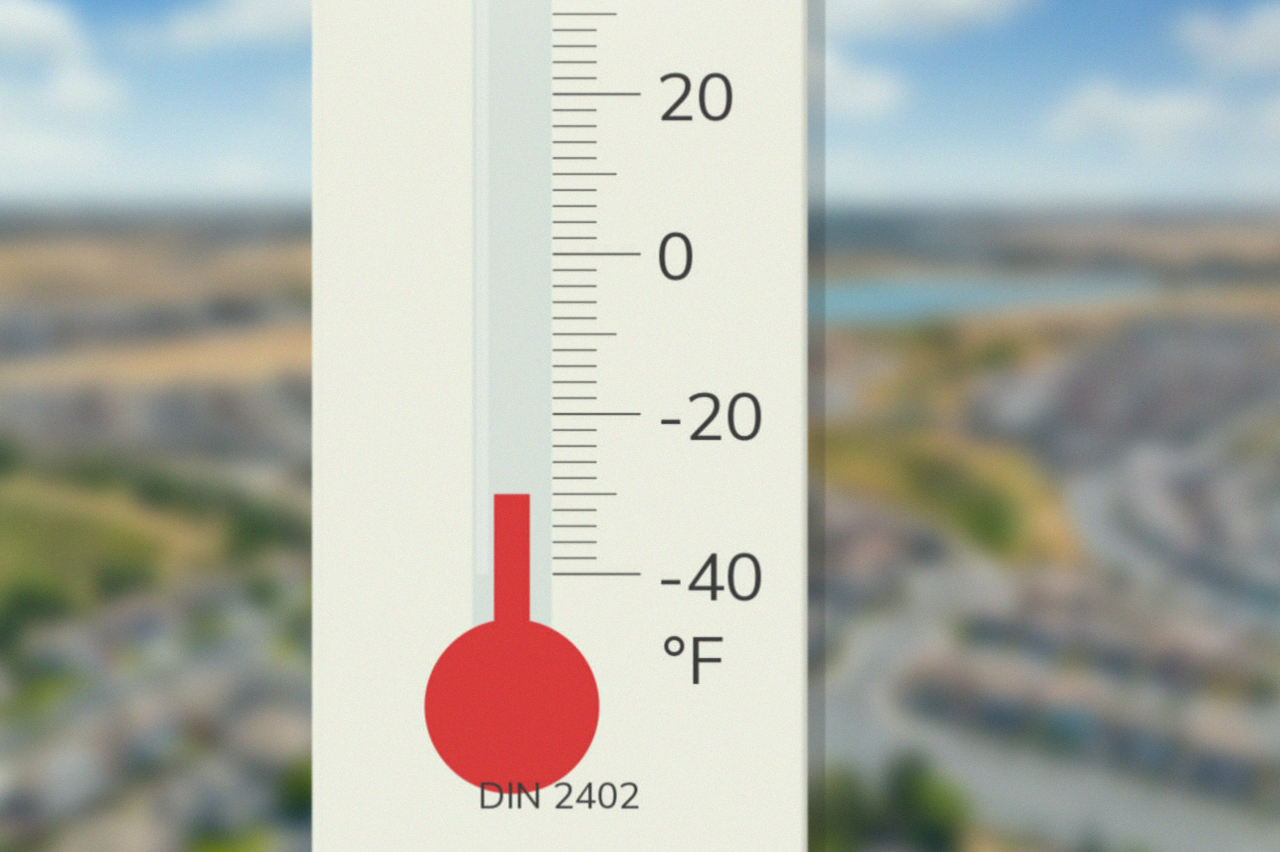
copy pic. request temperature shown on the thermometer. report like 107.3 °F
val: -30 °F
